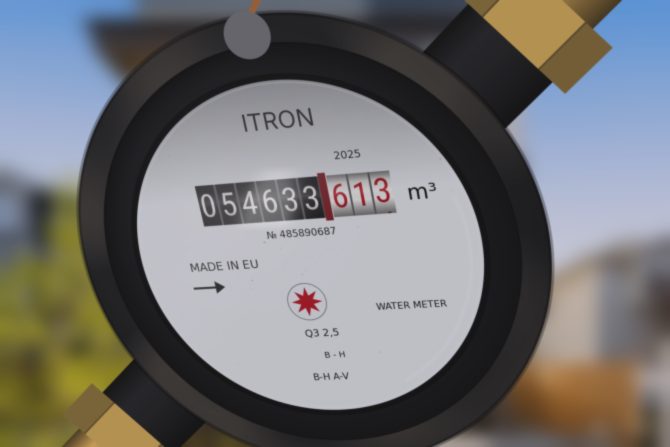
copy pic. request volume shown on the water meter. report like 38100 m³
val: 54633.613 m³
